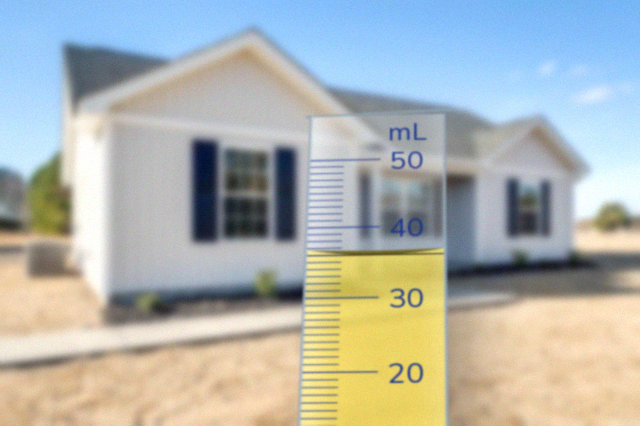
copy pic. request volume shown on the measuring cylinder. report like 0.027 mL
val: 36 mL
